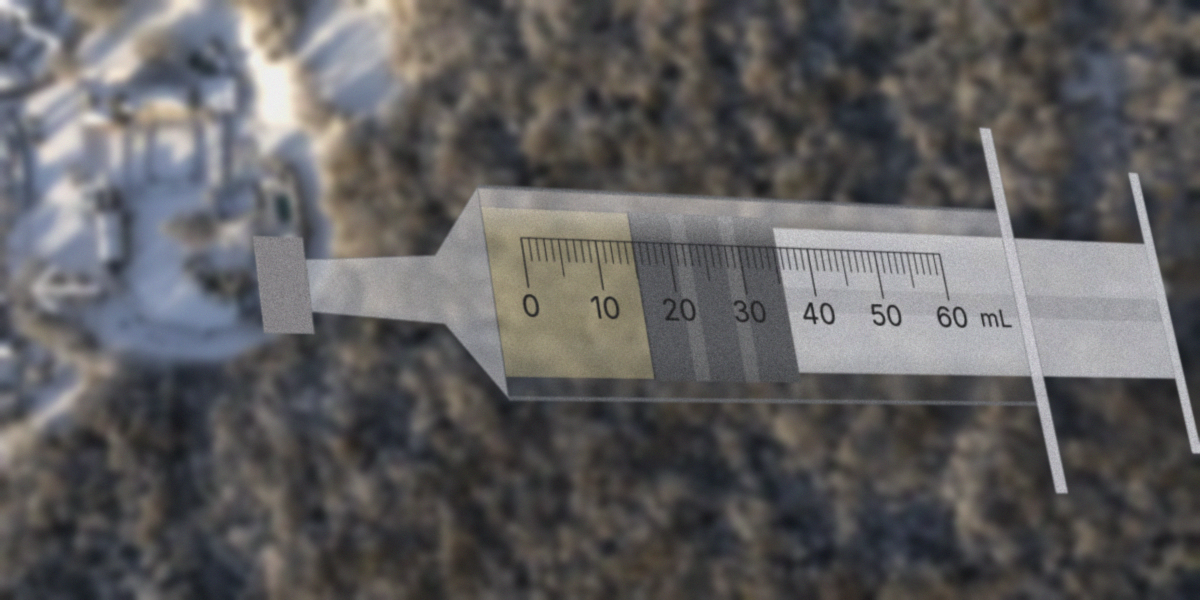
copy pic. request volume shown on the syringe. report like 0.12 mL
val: 15 mL
